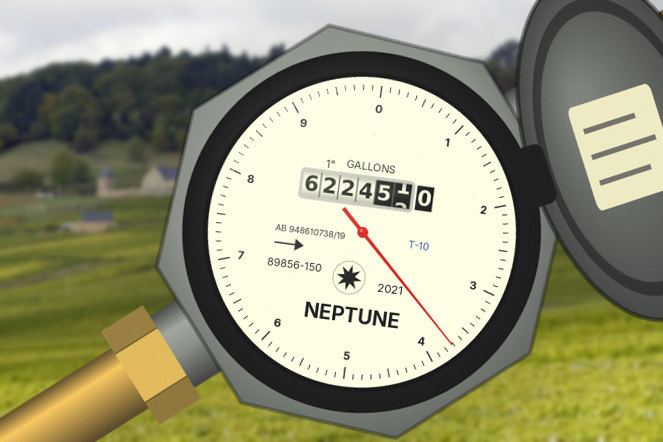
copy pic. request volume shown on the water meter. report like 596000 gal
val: 6224513.7 gal
